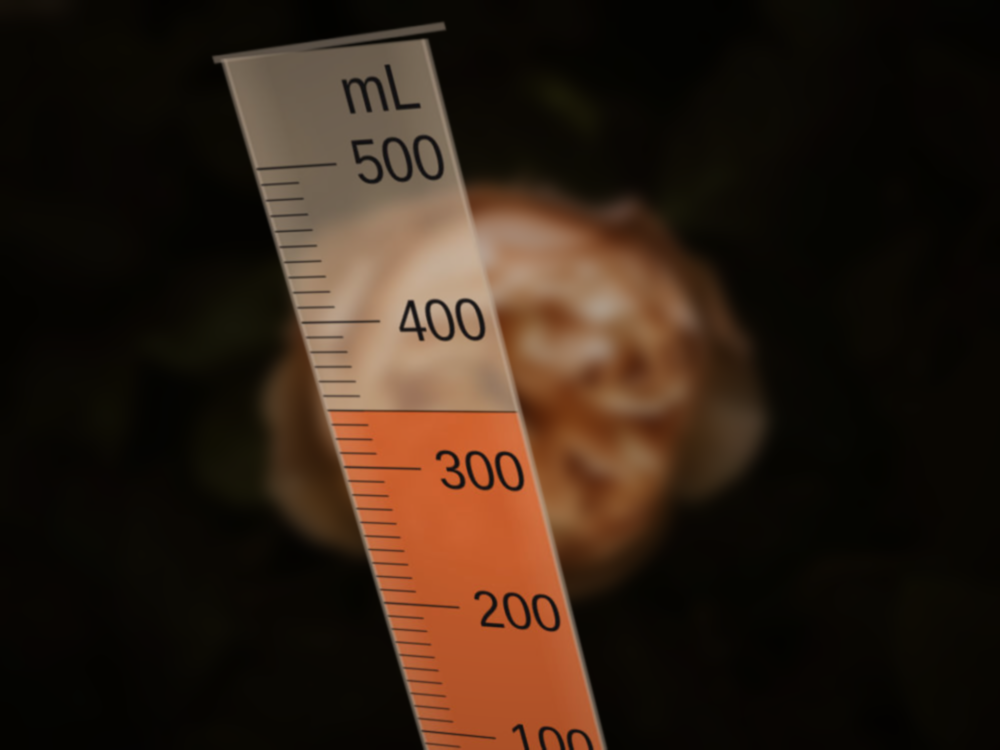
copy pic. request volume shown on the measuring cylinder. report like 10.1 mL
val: 340 mL
